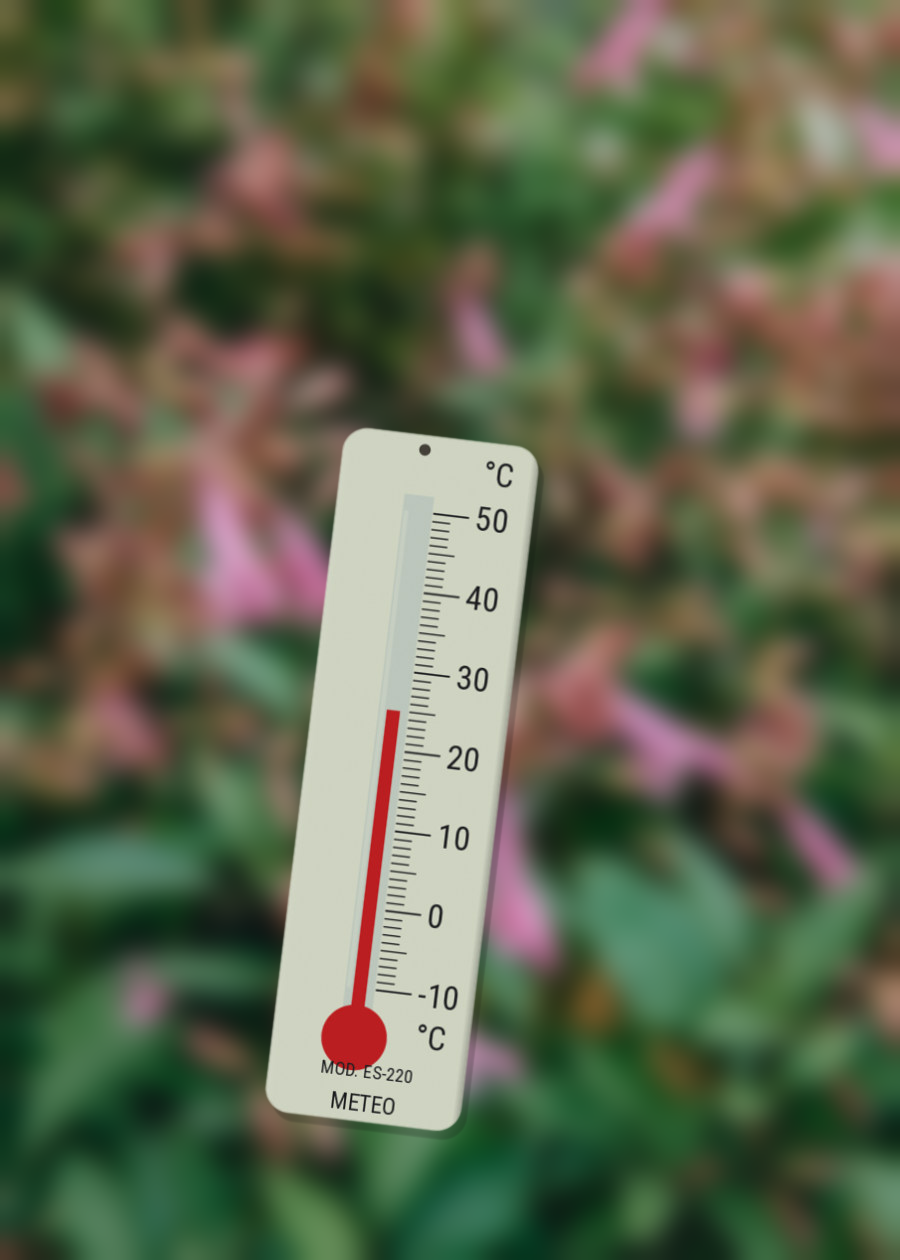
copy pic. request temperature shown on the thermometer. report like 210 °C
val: 25 °C
